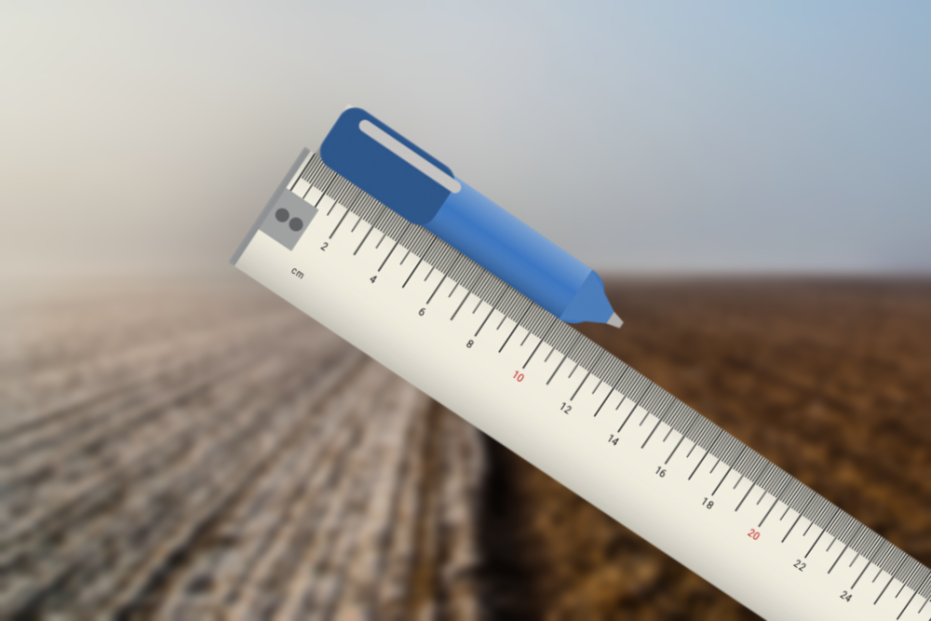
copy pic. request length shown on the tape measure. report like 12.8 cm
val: 12 cm
